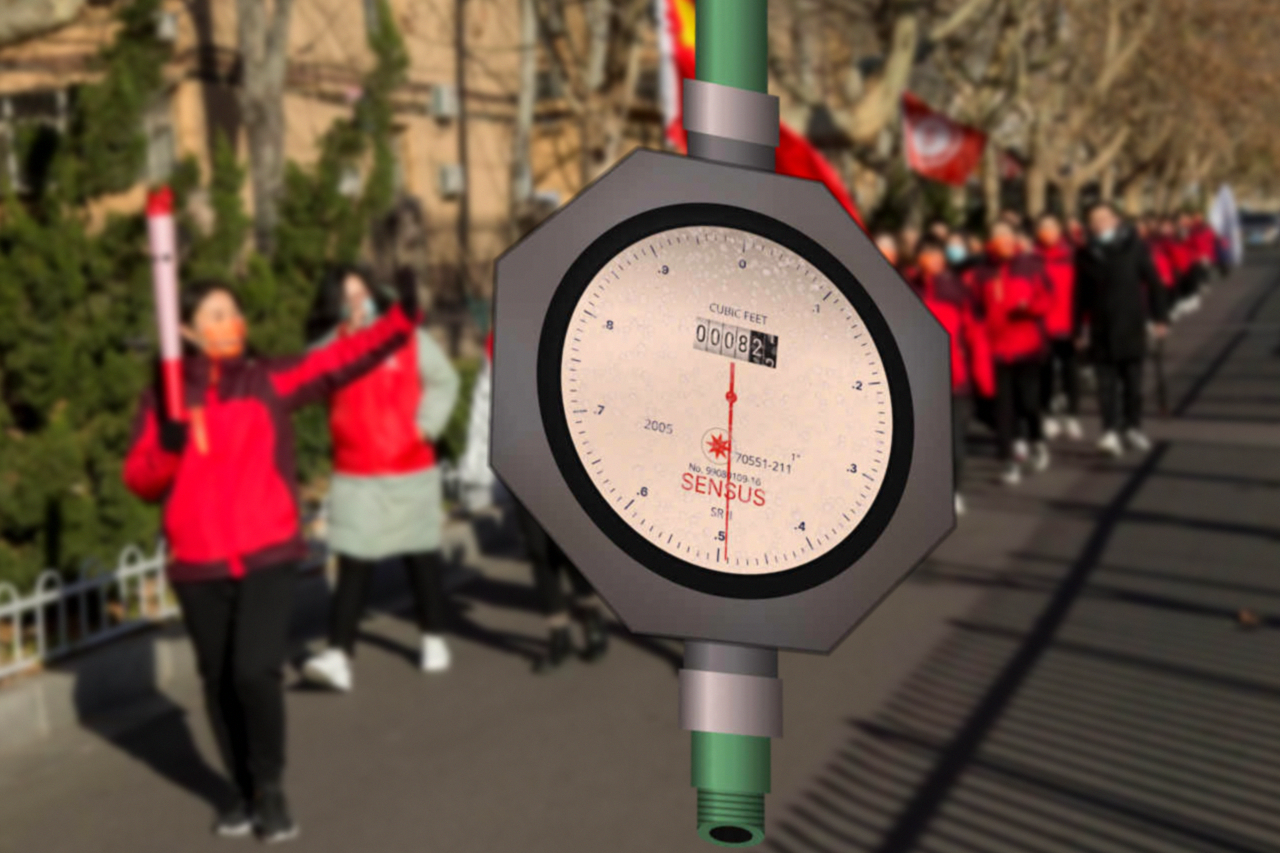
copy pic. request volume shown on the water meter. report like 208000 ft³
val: 821.49 ft³
